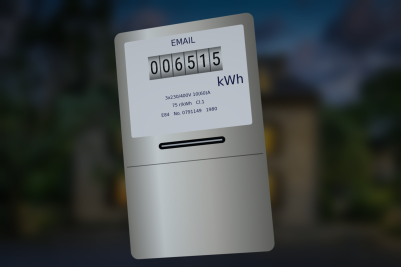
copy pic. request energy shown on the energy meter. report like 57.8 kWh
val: 6515 kWh
